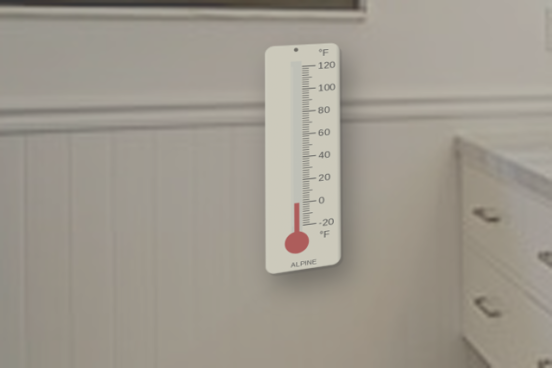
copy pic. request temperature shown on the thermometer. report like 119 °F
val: 0 °F
